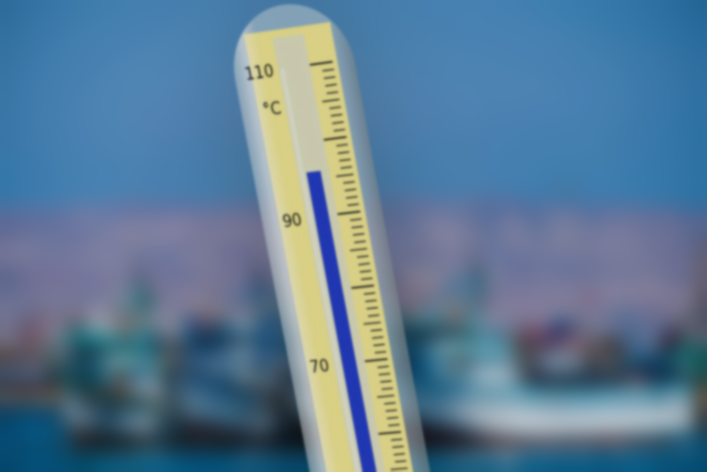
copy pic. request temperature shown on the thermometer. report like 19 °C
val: 96 °C
